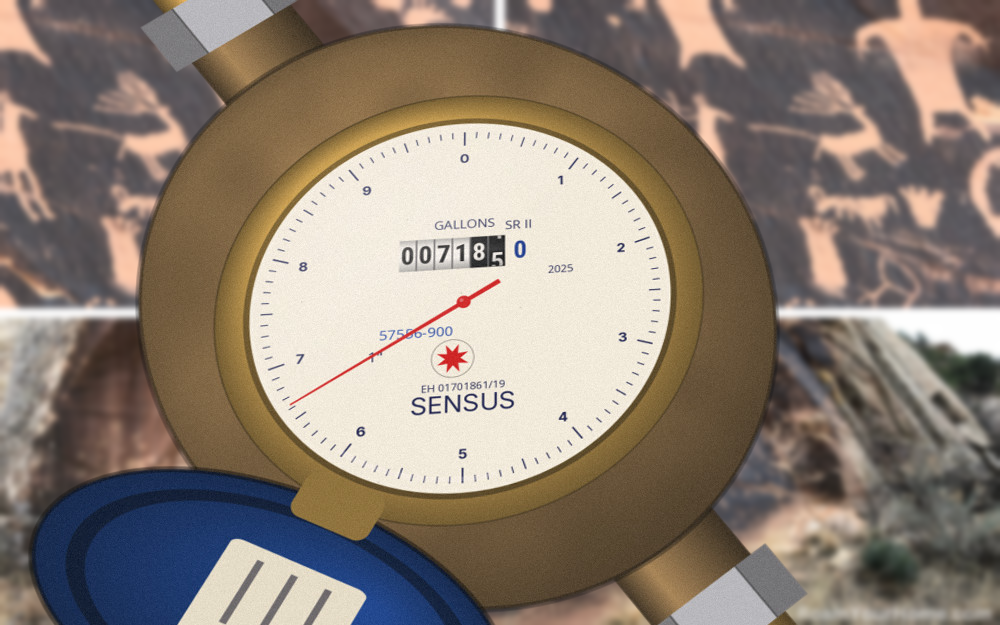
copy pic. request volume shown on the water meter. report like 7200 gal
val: 71846.6 gal
